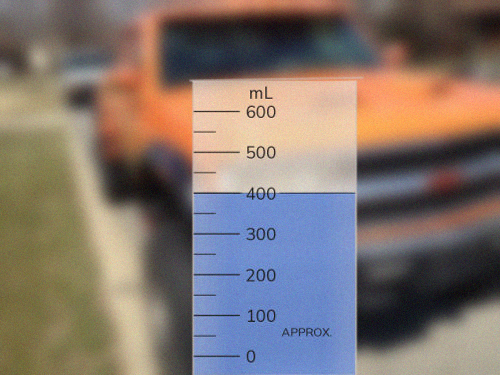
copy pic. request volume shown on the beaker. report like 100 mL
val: 400 mL
